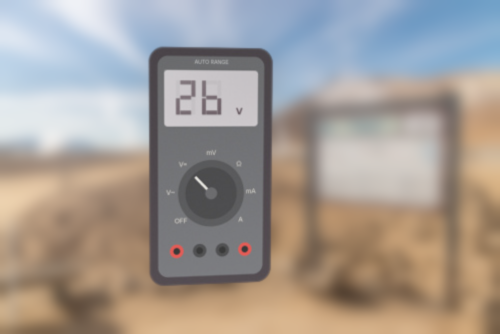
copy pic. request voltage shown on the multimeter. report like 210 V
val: 26 V
